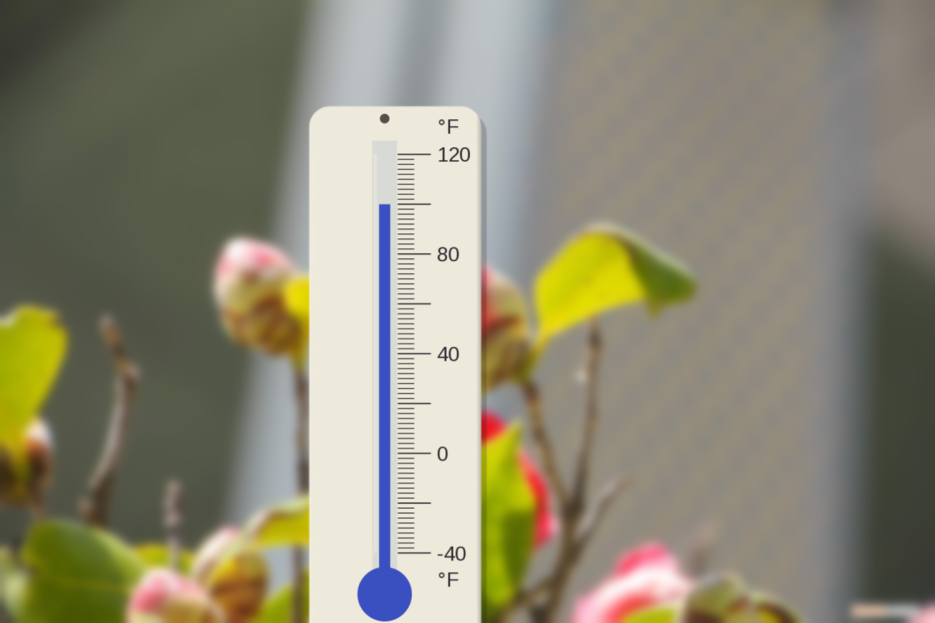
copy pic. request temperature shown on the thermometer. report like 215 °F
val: 100 °F
